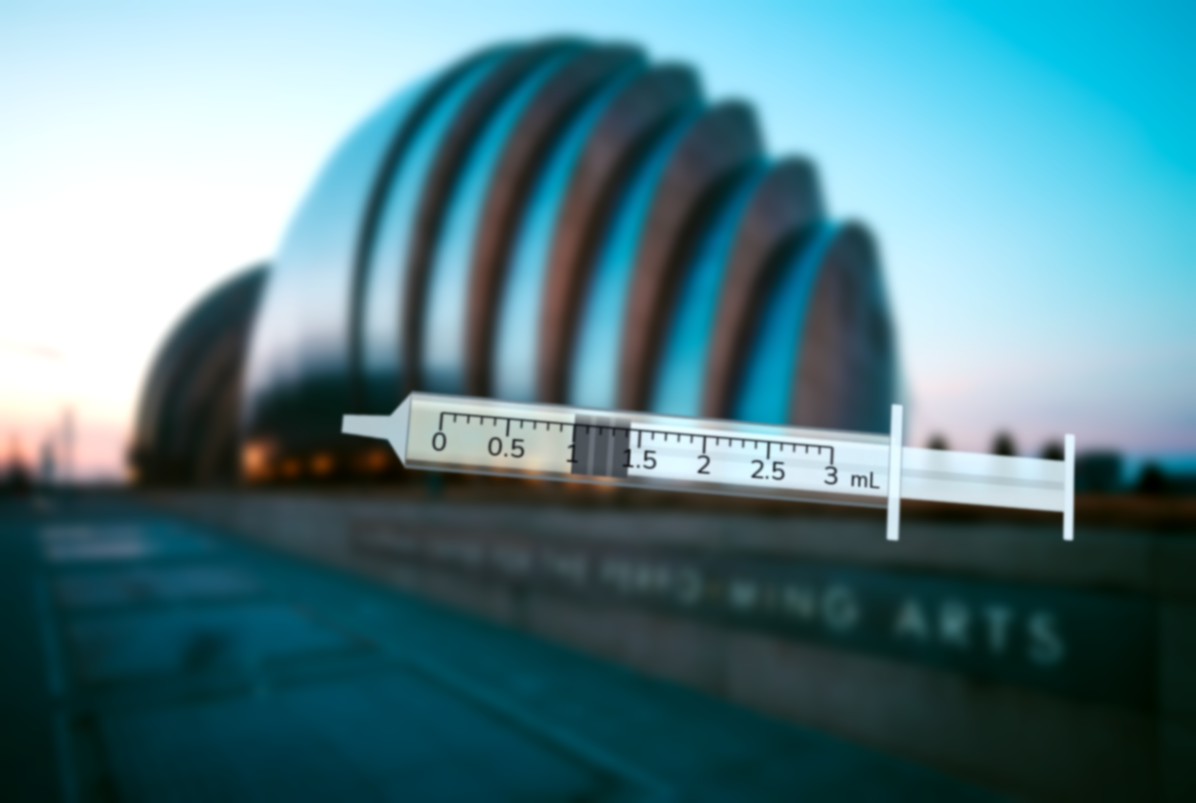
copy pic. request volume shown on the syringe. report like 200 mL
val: 1 mL
